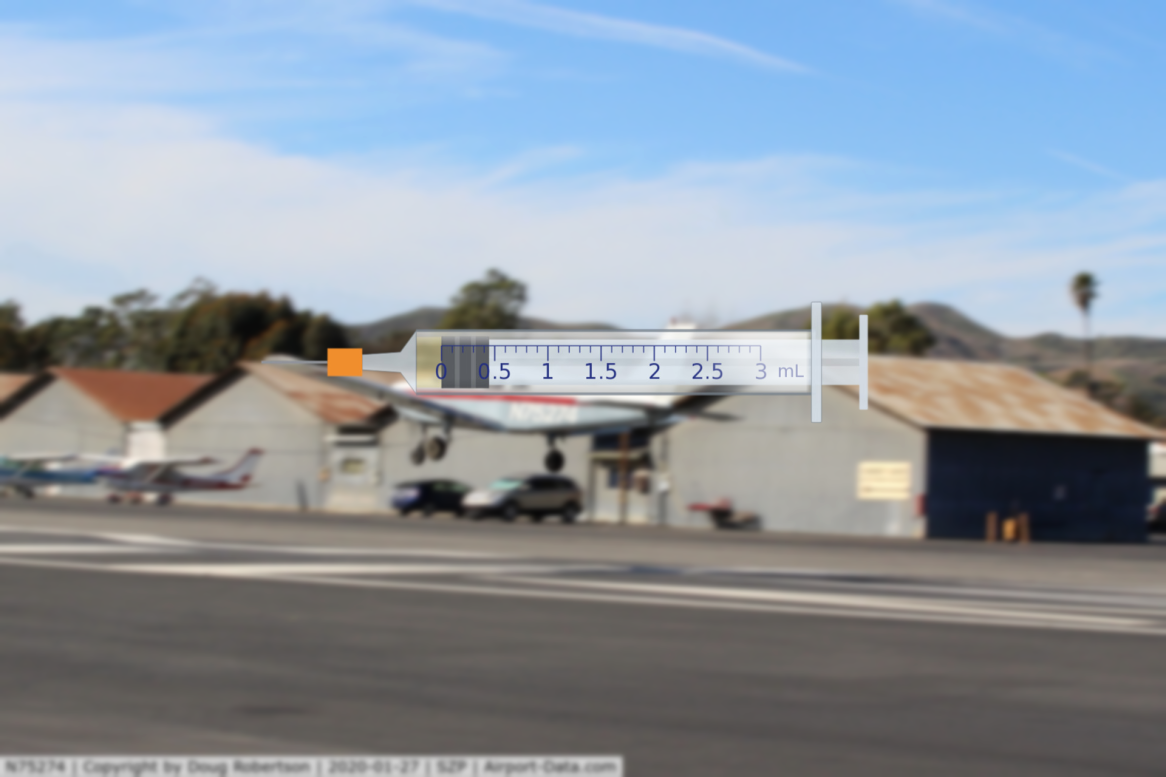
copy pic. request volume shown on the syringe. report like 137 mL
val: 0 mL
